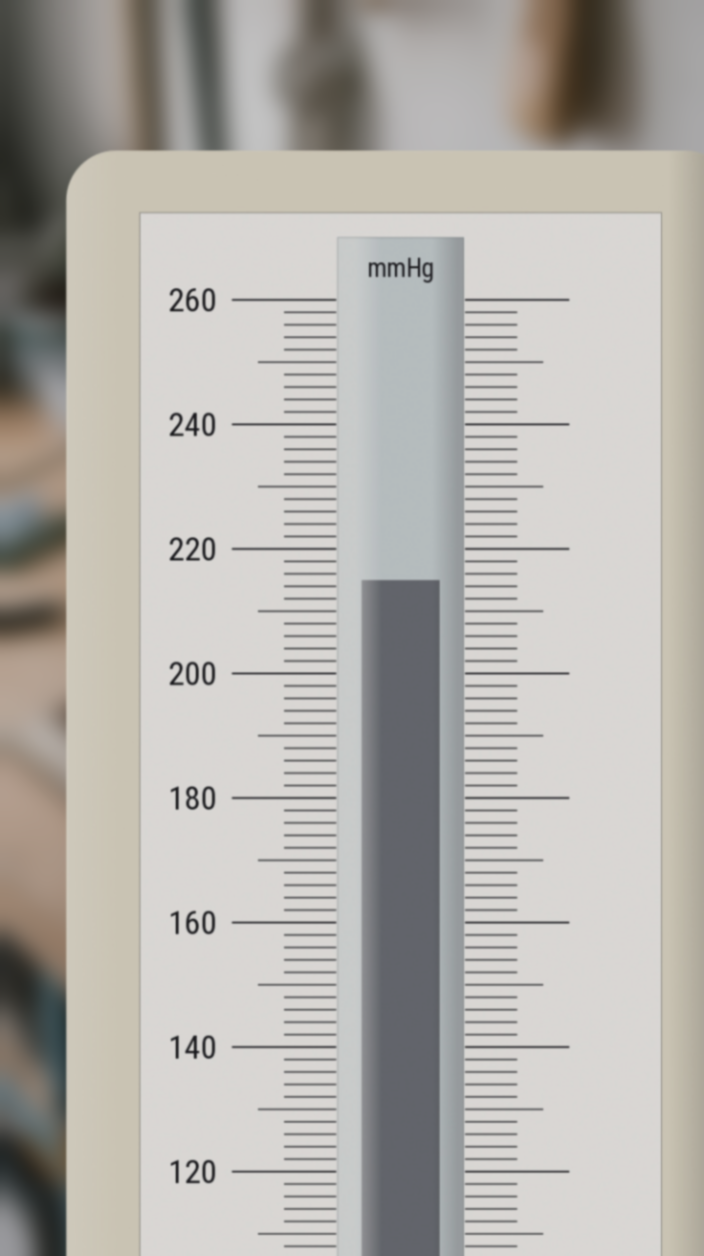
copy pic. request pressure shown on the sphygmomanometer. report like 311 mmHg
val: 215 mmHg
